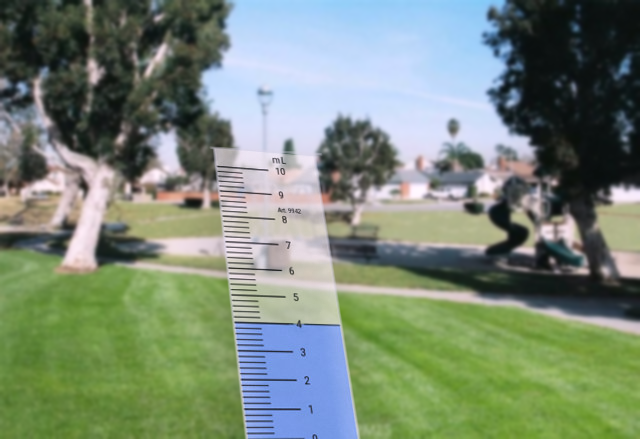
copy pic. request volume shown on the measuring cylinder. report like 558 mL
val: 4 mL
